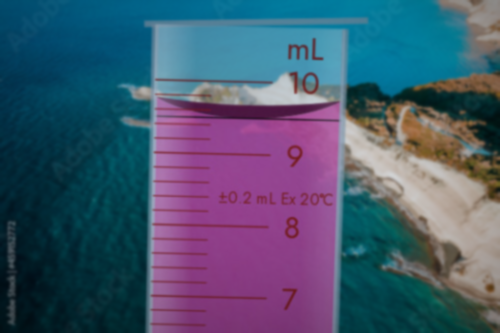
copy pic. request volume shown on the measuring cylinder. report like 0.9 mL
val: 9.5 mL
